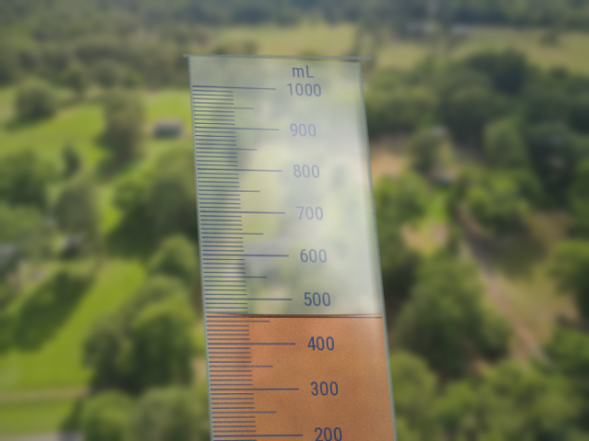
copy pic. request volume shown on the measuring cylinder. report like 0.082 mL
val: 460 mL
